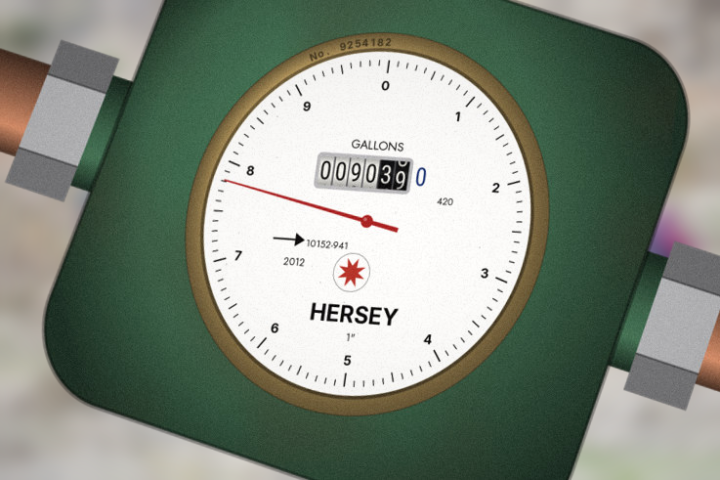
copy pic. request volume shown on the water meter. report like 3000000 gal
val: 90387.8 gal
